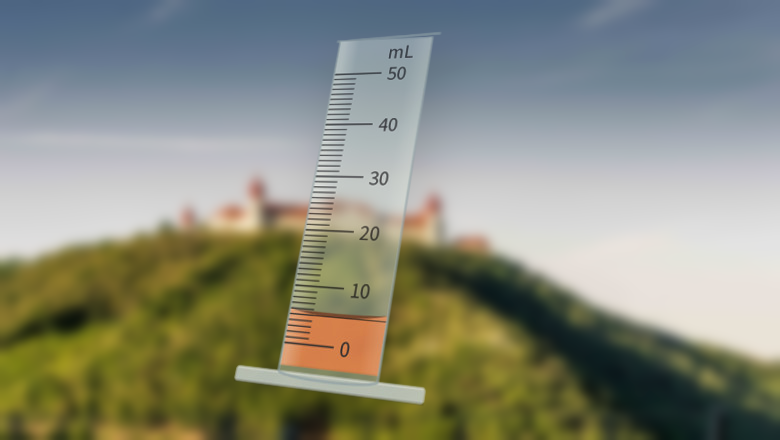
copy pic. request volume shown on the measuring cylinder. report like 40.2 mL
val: 5 mL
